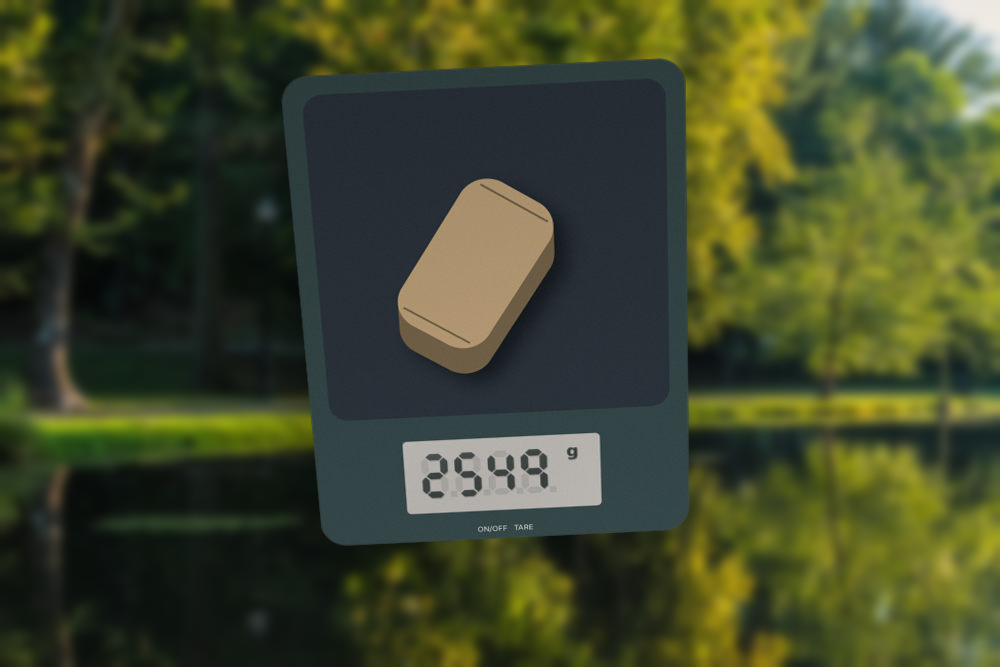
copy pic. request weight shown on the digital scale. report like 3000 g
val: 2549 g
